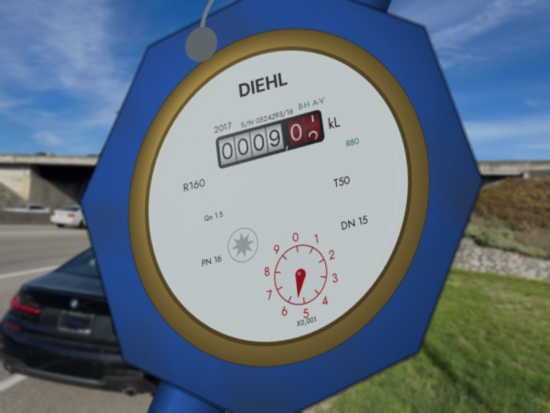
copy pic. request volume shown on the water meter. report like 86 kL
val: 9.015 kL
